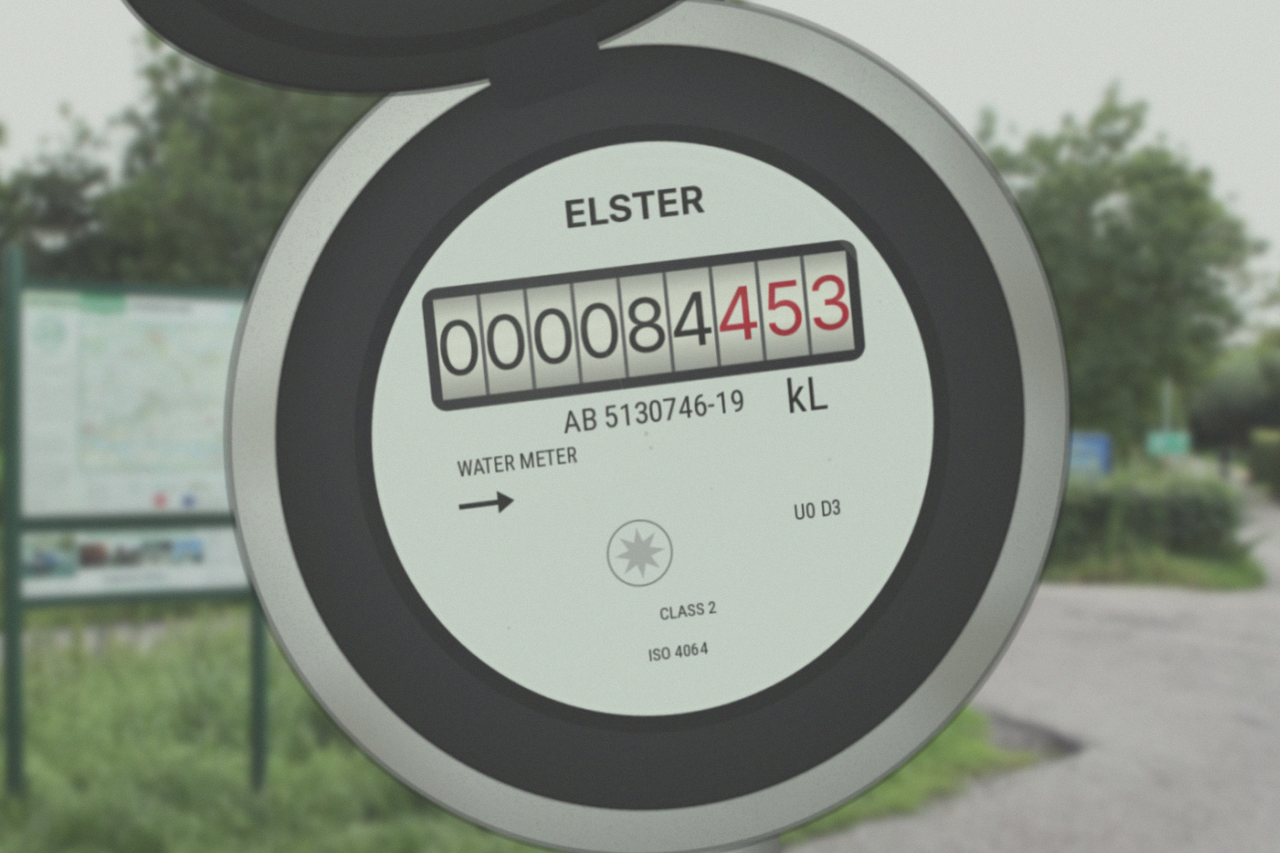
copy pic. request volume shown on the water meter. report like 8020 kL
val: 84.453 kL
